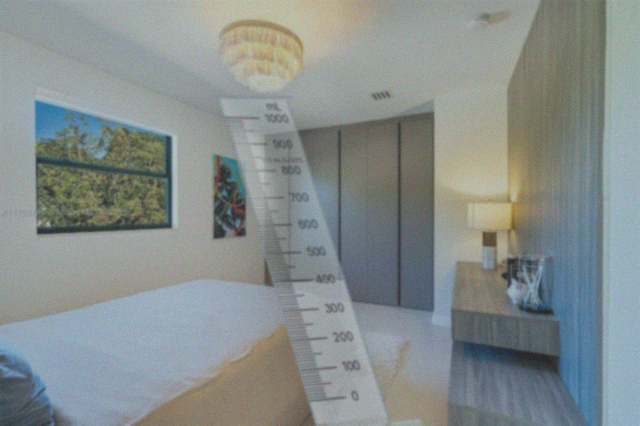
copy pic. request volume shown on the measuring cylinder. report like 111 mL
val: 400 mL
